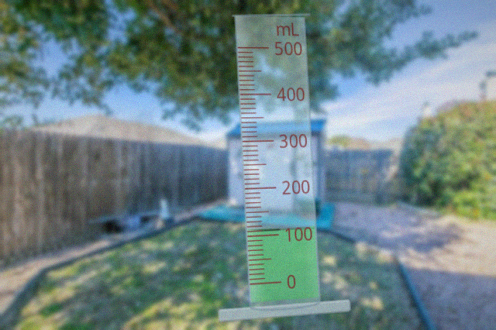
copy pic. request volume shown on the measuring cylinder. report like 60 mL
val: 110 mL
